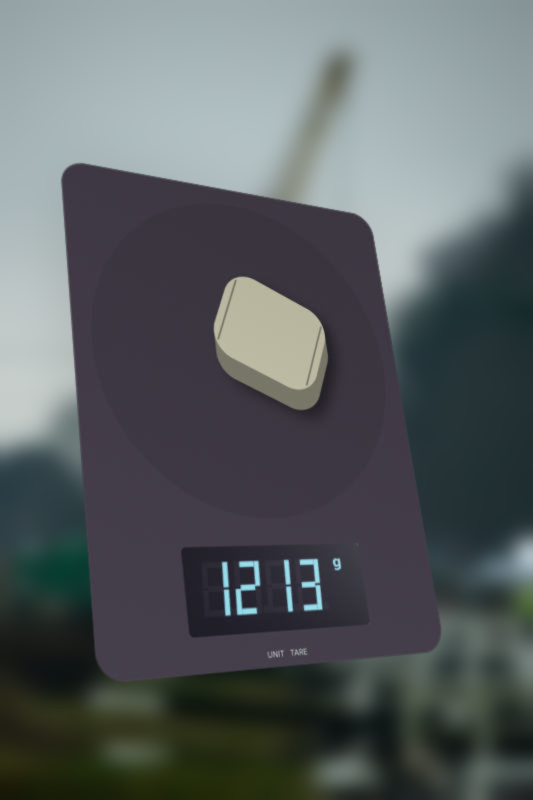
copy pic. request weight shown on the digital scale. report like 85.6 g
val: 1213 g
